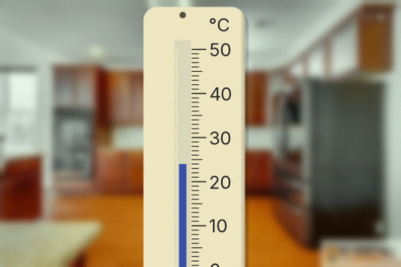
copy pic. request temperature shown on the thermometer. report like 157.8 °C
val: 24 °C
